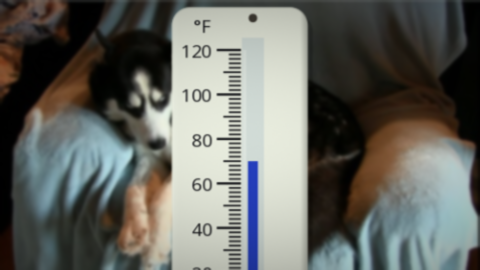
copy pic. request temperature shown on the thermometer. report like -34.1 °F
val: 70 °F
